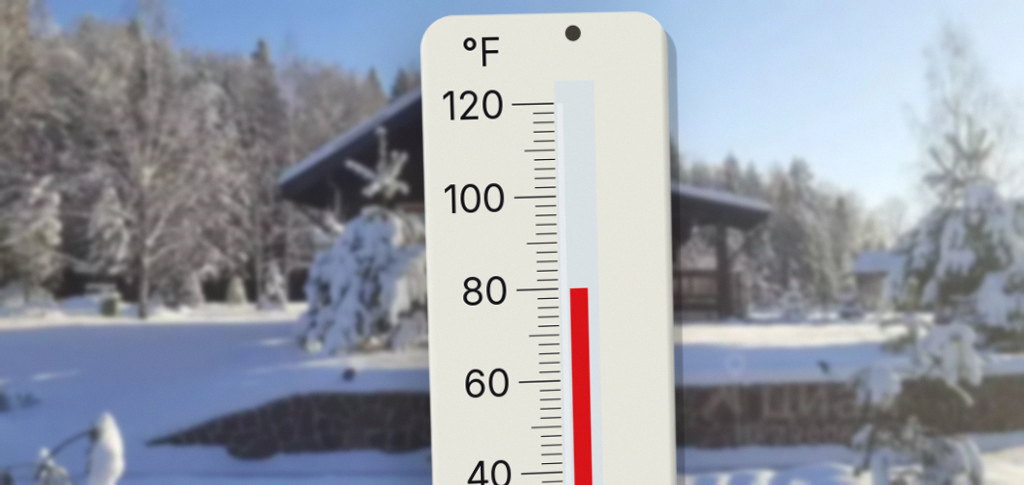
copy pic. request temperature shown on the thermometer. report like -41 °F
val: 80 °F
